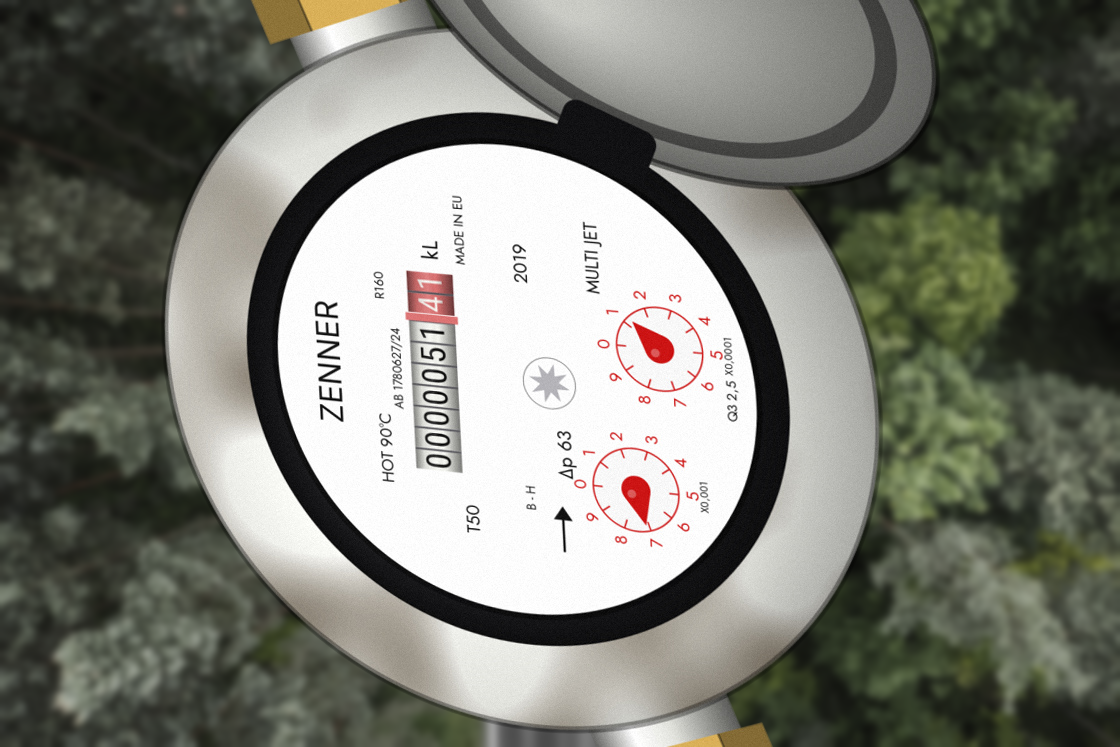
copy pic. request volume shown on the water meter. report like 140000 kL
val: 51.4171 kL
